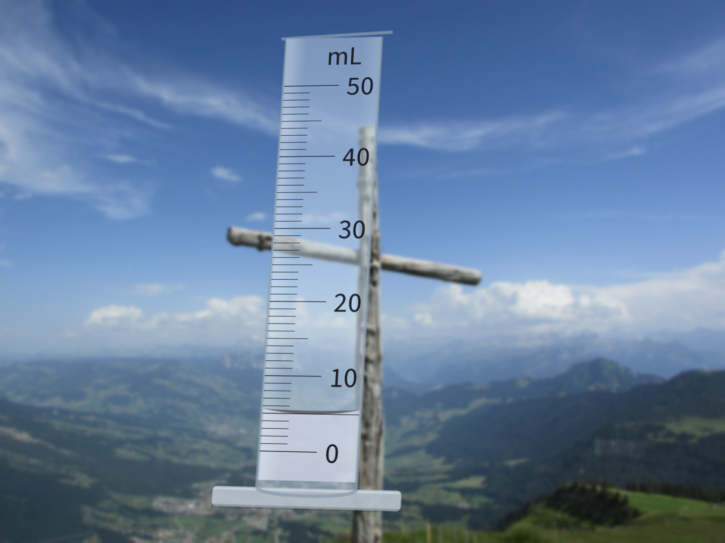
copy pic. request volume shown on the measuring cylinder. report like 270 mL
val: 5 mL
